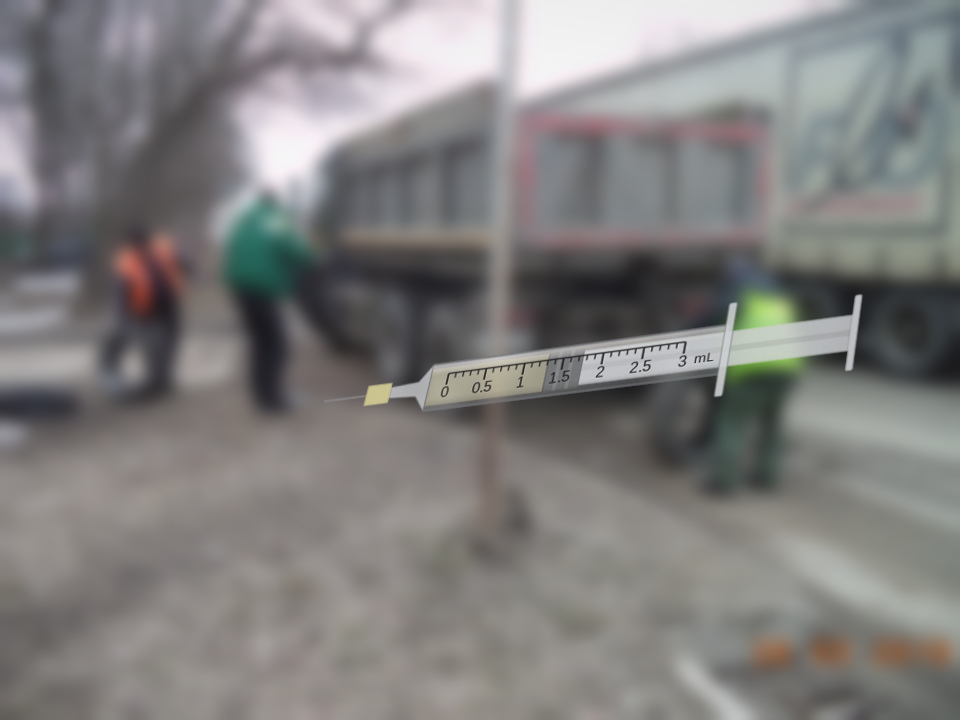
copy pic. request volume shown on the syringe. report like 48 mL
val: 1.3 mL
